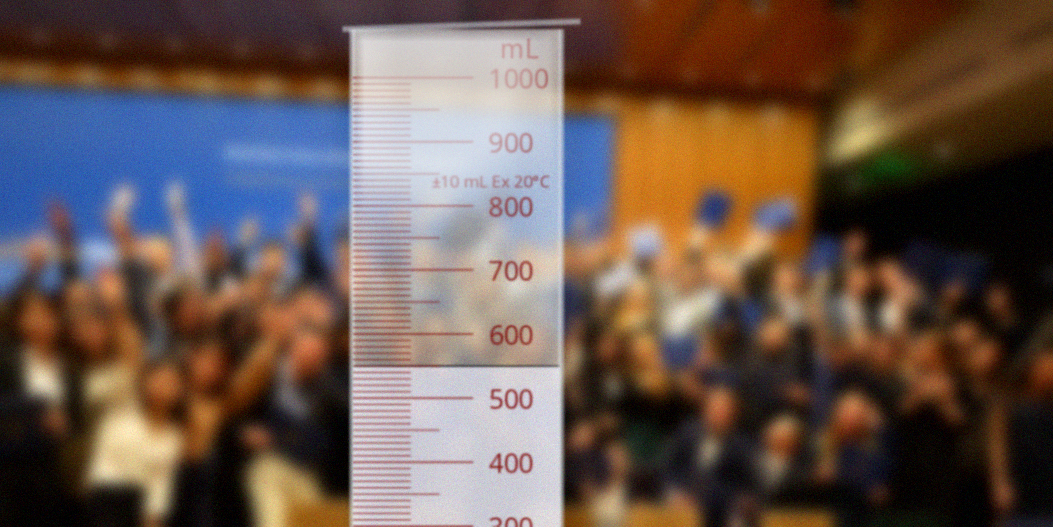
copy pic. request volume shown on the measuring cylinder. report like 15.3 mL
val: 550 mL
